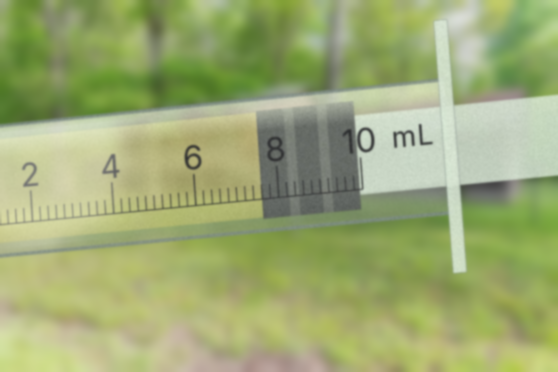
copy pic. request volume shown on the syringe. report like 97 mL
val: 7.6 mL
